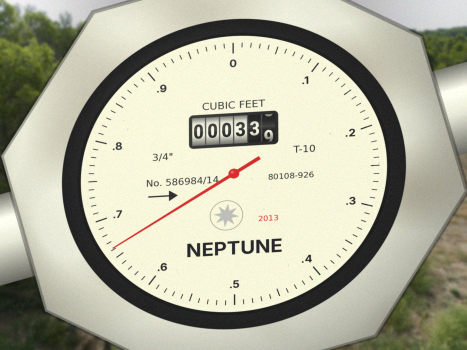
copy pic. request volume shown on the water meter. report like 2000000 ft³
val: 338.66 ft³
